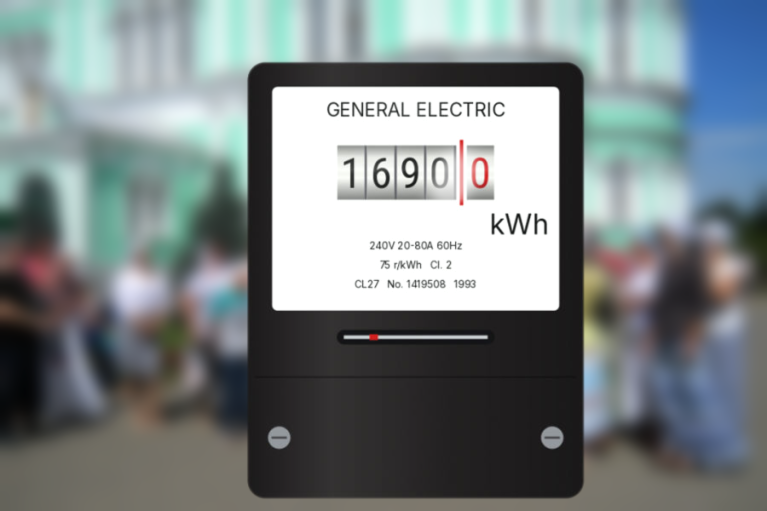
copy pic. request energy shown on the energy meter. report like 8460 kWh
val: 1690.0 kWh
